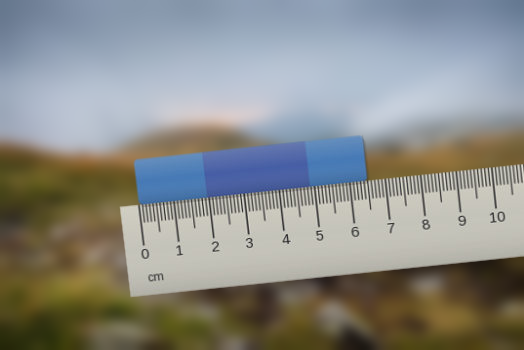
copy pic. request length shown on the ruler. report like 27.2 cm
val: 6.5 cm
